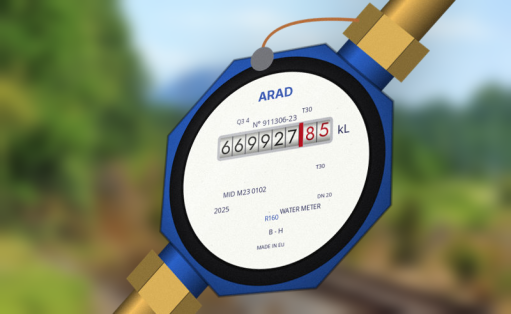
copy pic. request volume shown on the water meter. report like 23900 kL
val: 669927.85 kL
